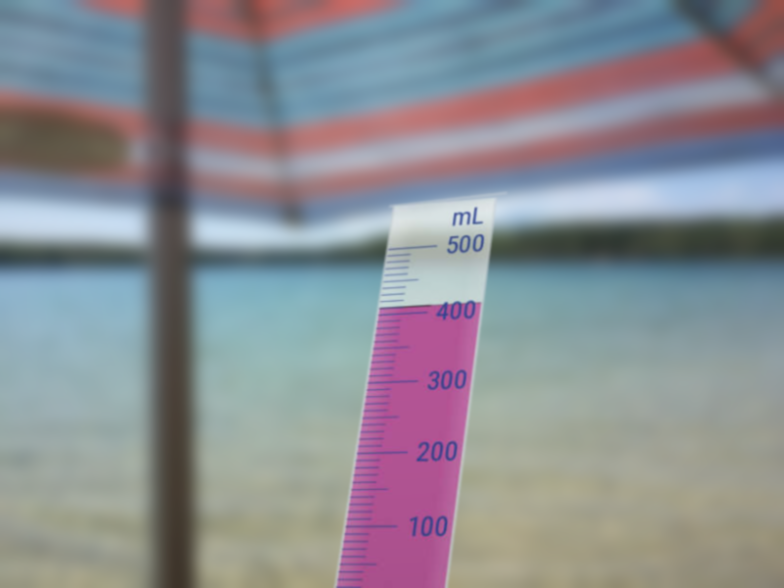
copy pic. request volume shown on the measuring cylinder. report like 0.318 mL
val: 410 mL
